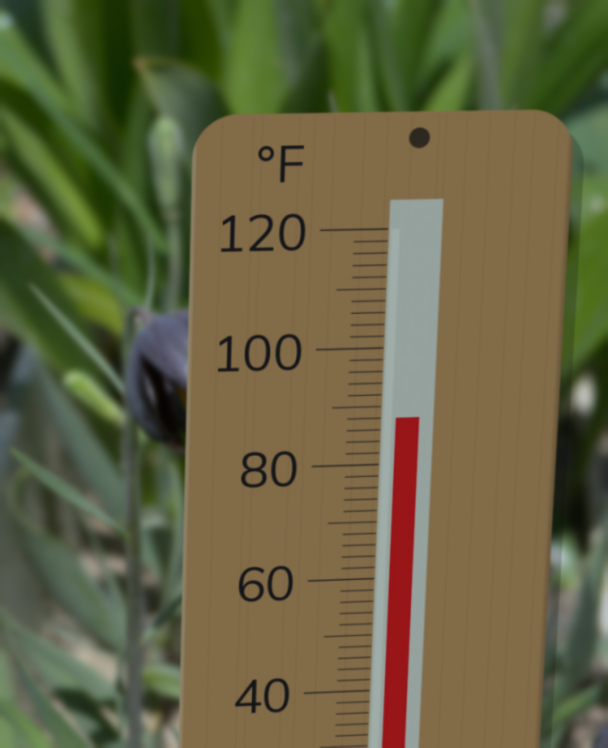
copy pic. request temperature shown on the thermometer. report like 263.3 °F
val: 88 °F
